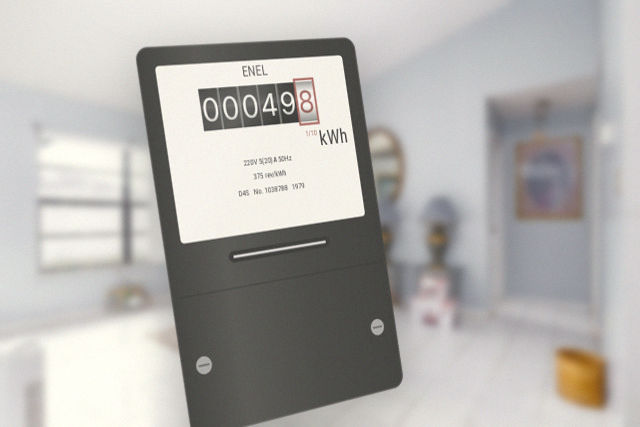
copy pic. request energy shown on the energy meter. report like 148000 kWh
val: 49.8 kWh
